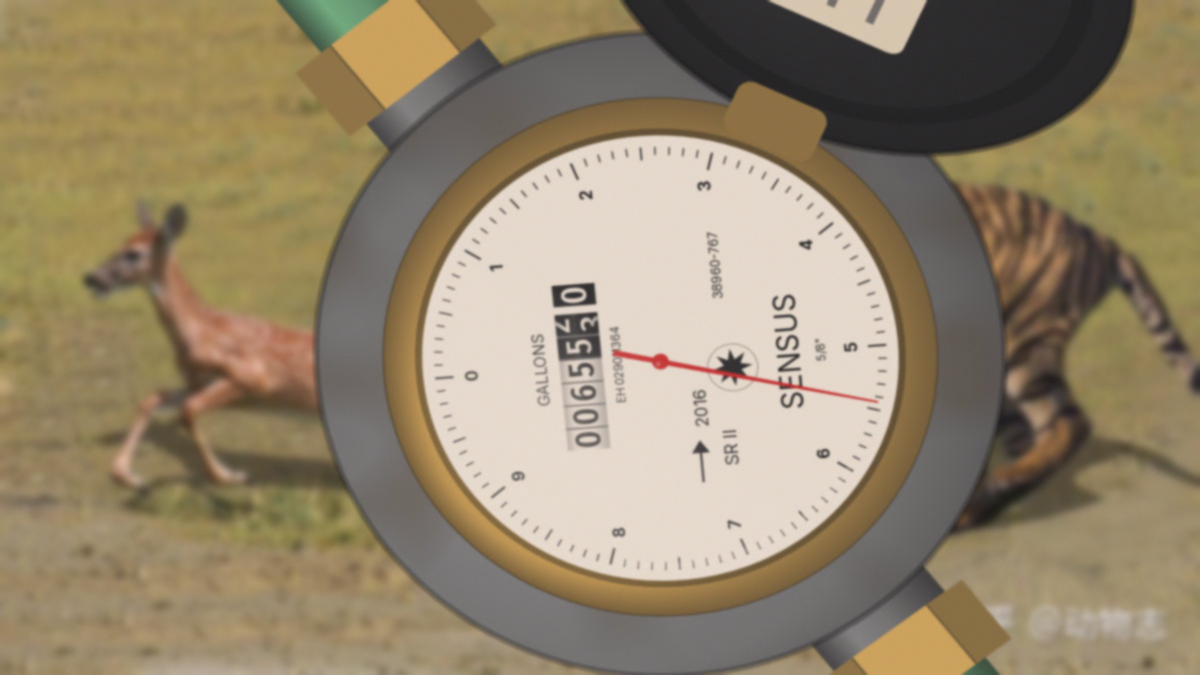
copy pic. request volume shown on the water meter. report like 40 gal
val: 65525.4 gal
